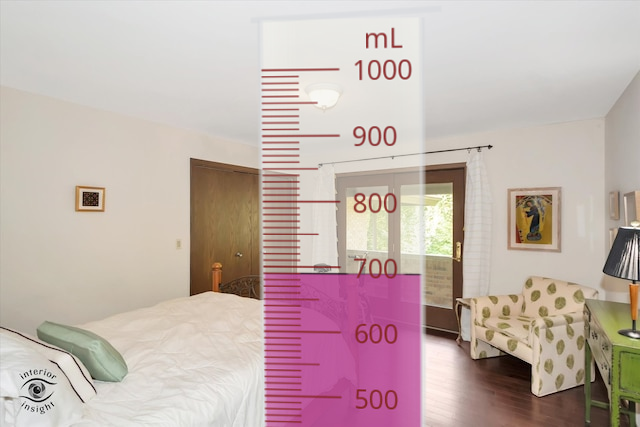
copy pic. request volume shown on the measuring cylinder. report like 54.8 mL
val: 690 mL
